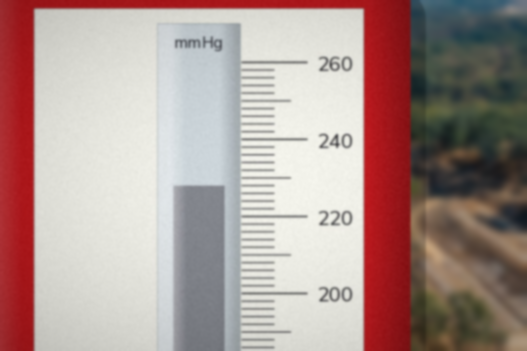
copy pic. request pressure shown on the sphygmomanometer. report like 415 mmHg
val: 228 mmHg
